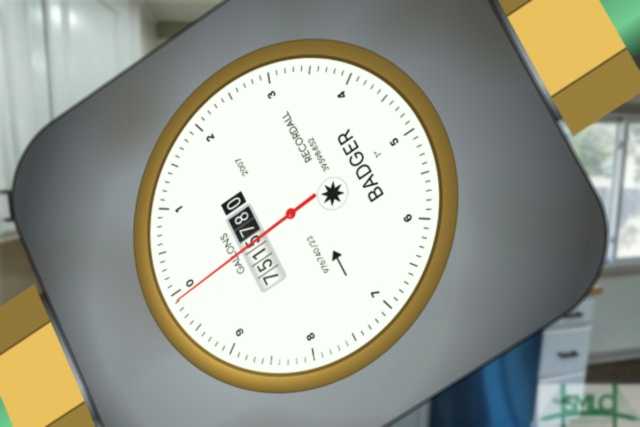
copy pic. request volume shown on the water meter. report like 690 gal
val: 7515779.9 gal
